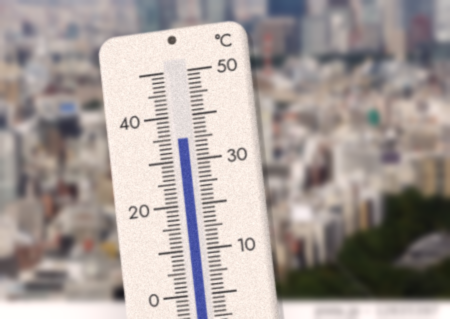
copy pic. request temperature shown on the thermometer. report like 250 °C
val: 35 °C
